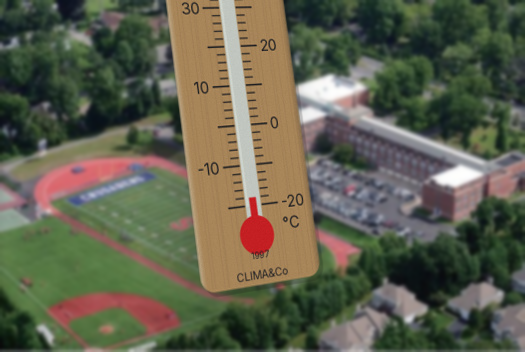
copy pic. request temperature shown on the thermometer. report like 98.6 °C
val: -18 °C
